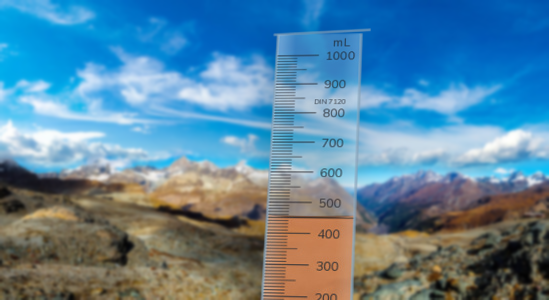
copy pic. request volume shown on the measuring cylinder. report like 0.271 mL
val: 450 mL
